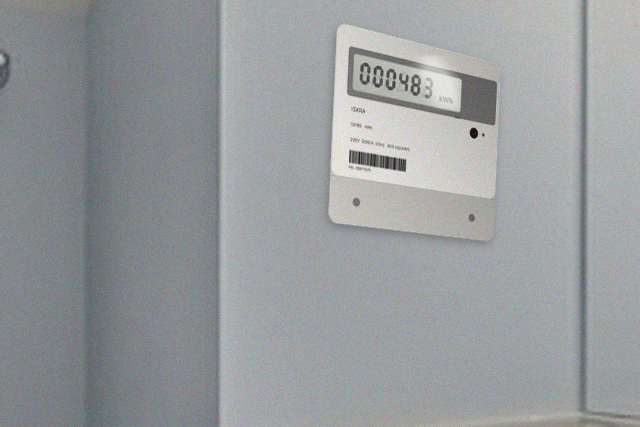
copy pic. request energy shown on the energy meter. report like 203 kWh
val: 483 kWh
